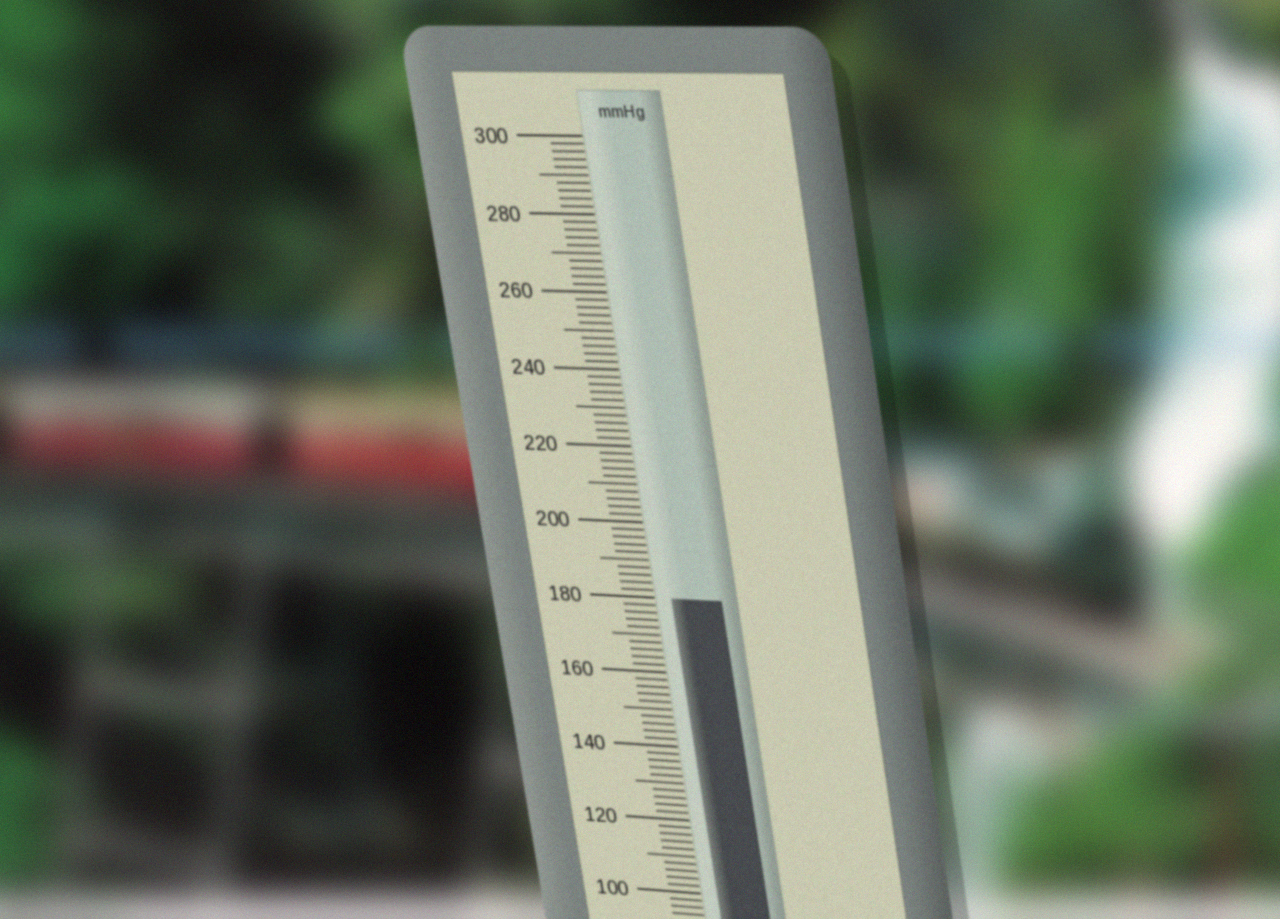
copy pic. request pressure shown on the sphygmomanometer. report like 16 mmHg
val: 180 mmHg
